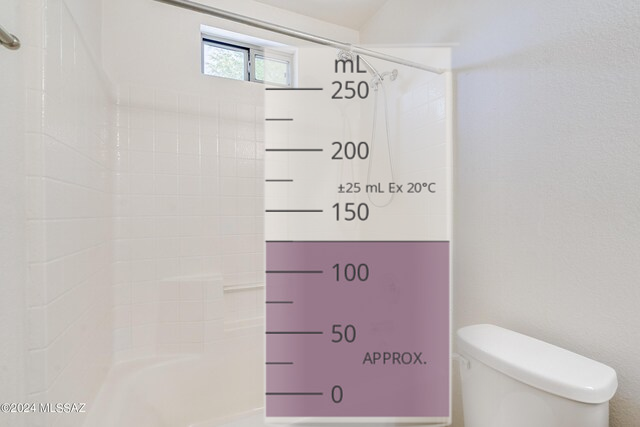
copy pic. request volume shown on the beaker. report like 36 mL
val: 125 mL
